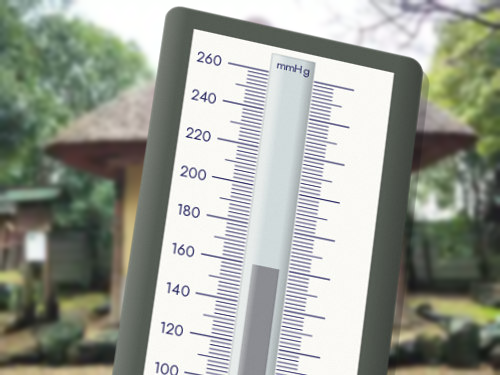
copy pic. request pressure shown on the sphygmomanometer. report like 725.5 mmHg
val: 160 mmHg
